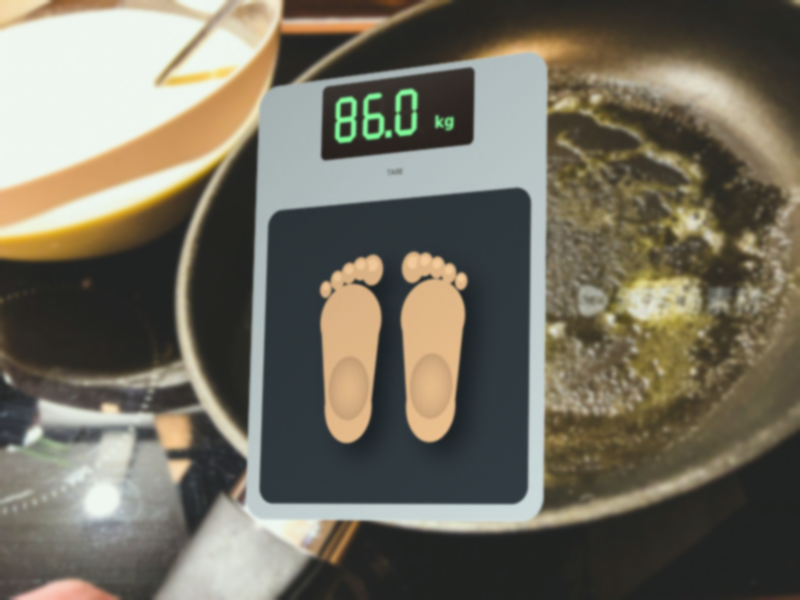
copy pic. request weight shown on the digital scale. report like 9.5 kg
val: 86.0 kg
